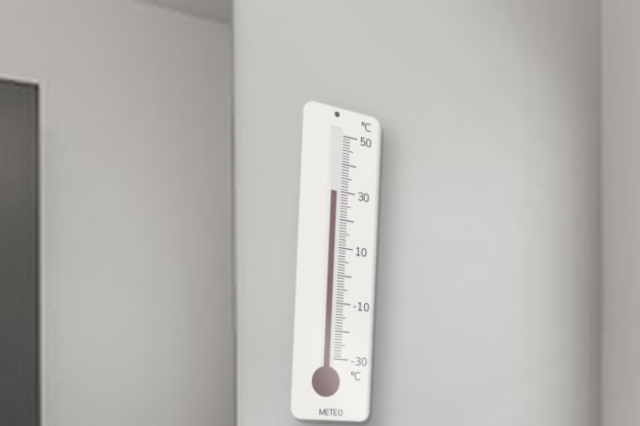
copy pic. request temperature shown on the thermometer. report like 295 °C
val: 30 °C
